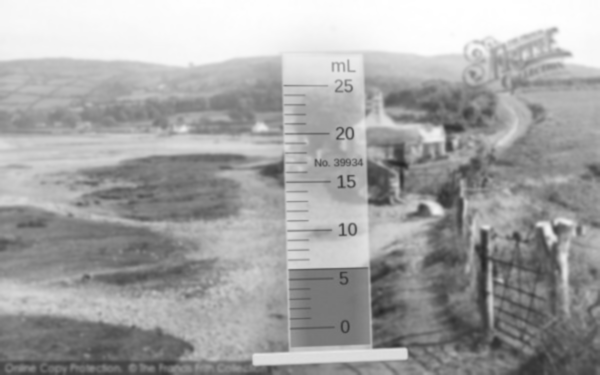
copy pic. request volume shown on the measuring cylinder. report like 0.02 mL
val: 6 mL
